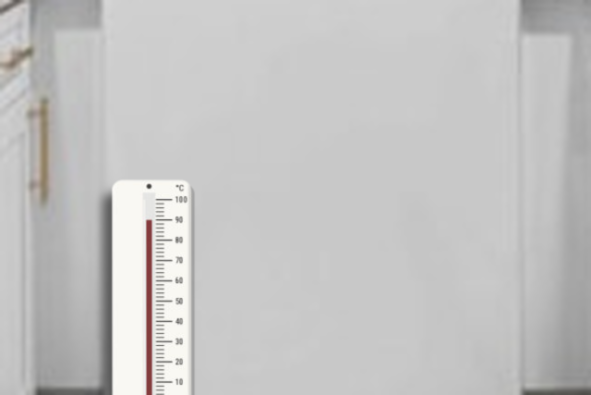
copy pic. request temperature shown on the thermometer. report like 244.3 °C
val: 90 °C
